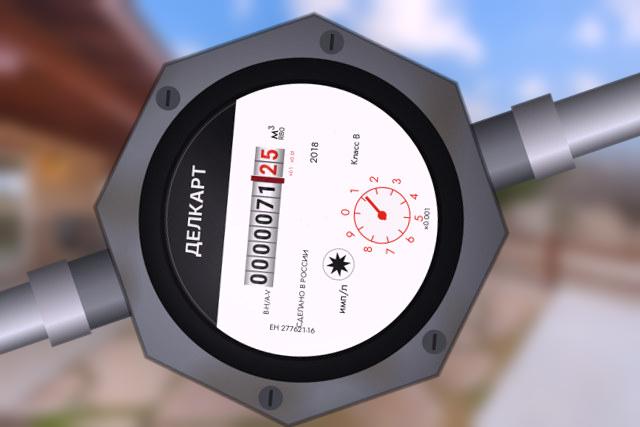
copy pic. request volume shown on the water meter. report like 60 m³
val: 71.251 m³
